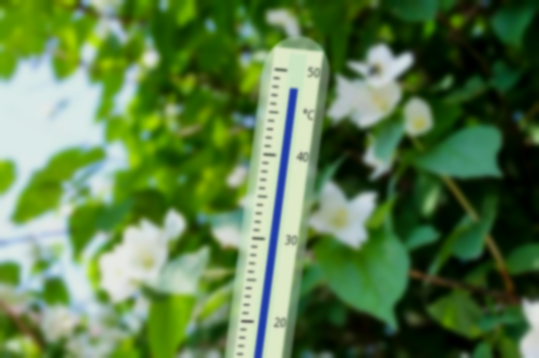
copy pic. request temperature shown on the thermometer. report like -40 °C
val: 48 °C
